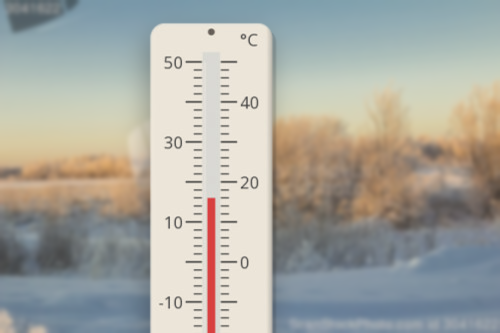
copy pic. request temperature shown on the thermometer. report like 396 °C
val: 16 °C
